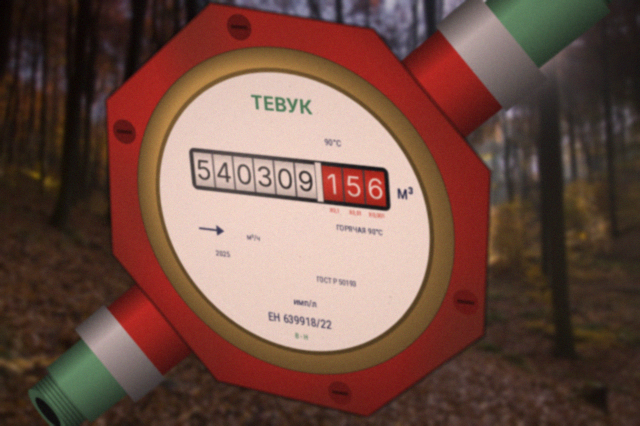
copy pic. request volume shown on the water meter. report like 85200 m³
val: 540309.156 m³
